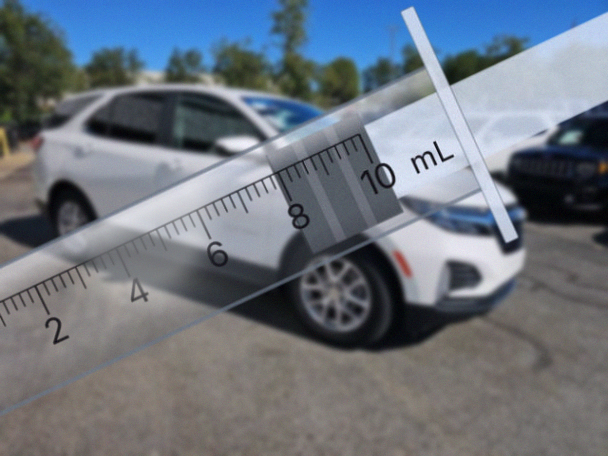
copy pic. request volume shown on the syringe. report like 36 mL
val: 7.9 mL
